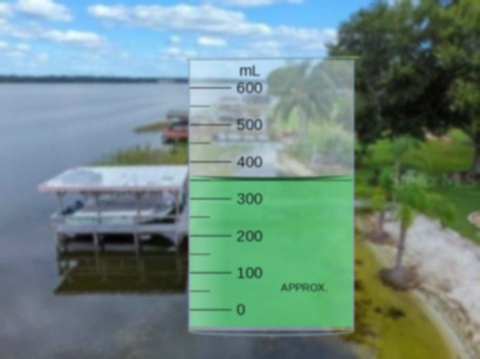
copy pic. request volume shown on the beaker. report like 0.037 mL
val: 350 mL
